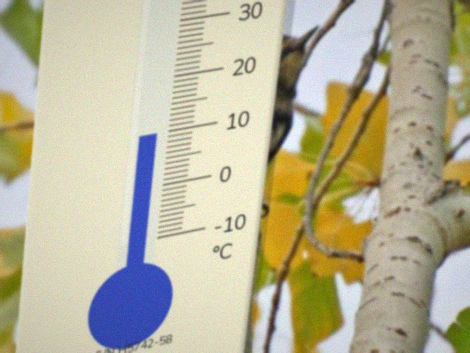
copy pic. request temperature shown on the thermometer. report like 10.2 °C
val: 10 °C
